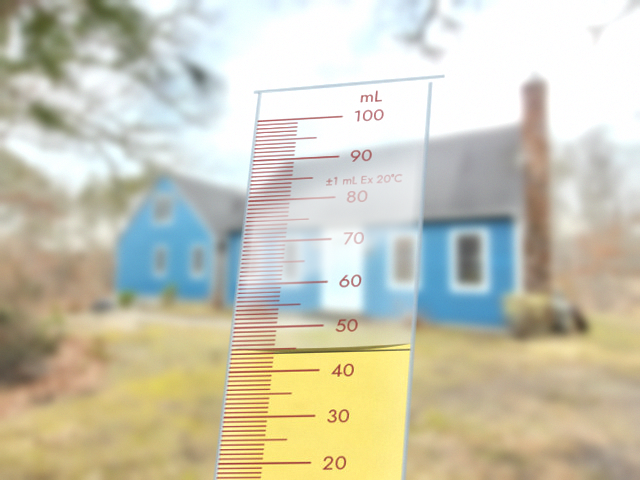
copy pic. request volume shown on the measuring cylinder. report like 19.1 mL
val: 44 mL
